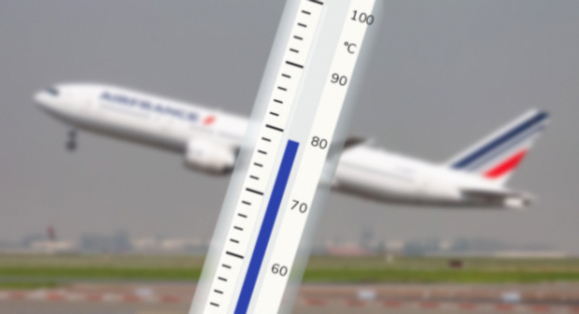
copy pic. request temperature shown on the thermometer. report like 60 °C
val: 79 °C
